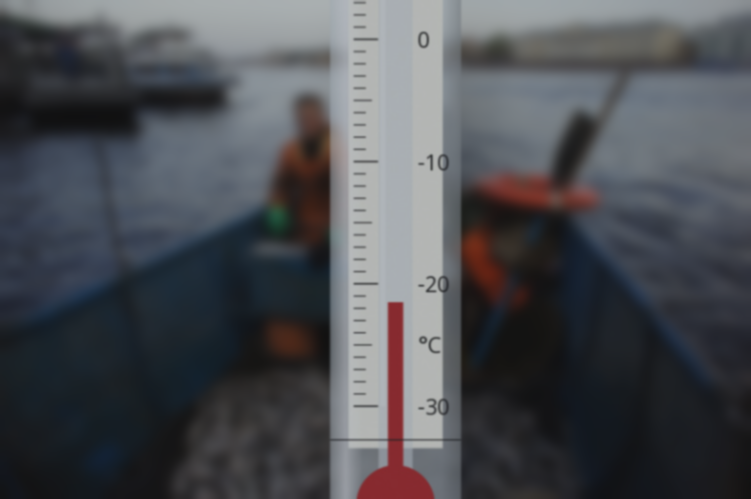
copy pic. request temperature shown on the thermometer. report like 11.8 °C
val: -21.5 °C
